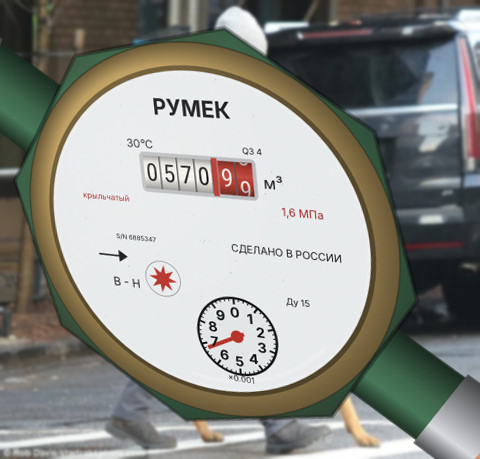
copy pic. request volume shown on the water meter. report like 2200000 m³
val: 570.986 m³
